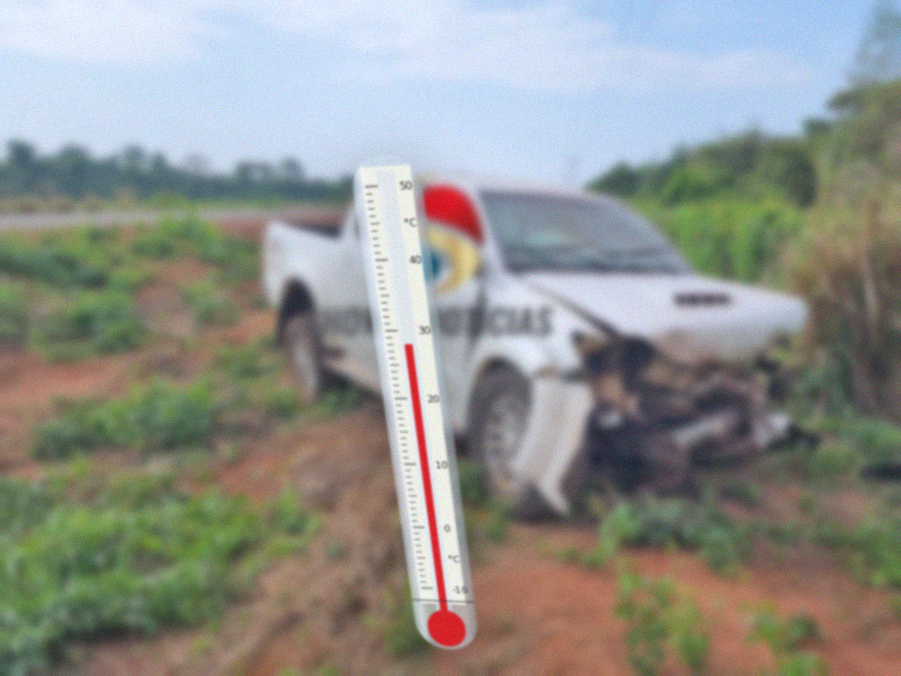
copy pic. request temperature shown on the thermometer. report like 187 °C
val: 28 °C
